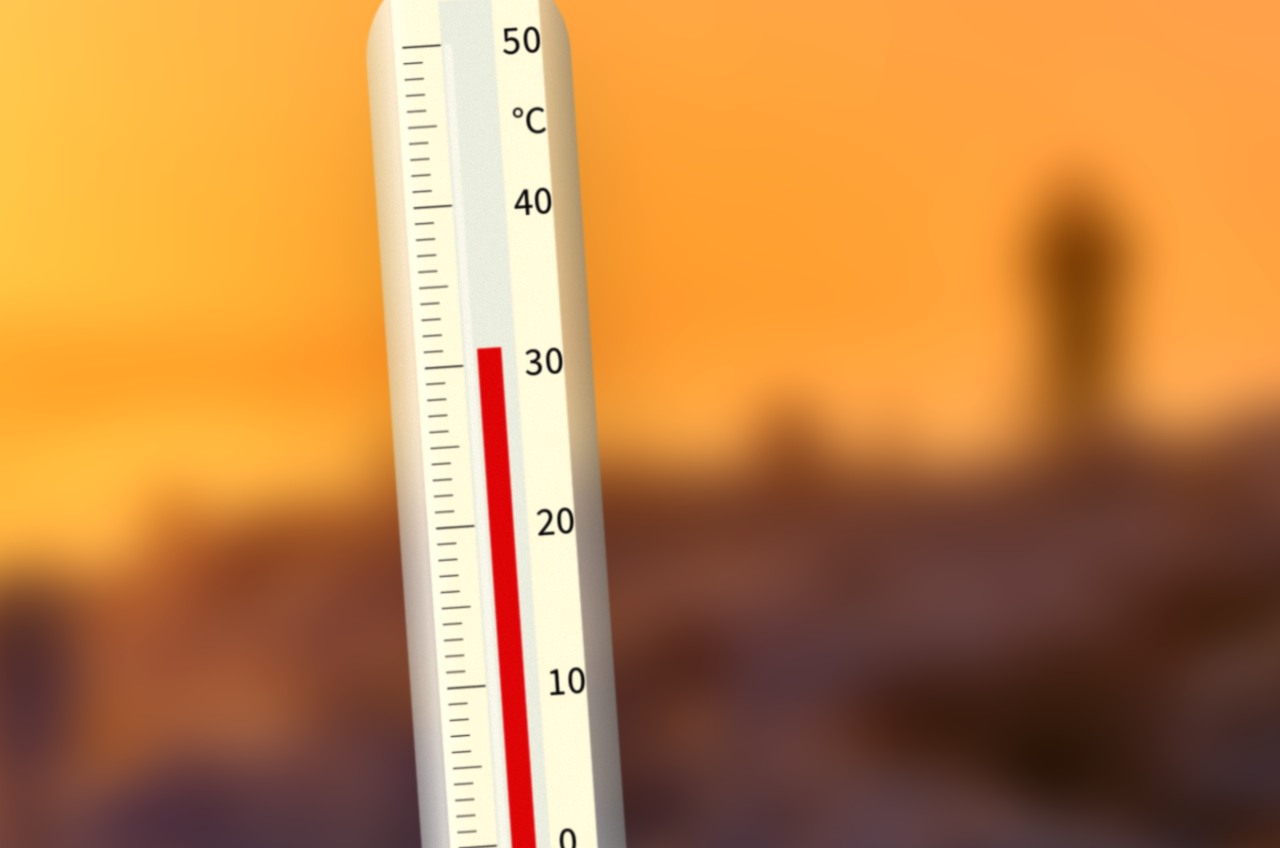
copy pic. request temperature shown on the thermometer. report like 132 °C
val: 31 °C
